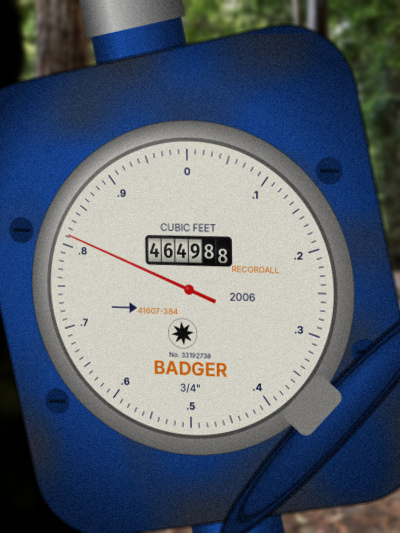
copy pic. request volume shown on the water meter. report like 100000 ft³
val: 464987.81 ft³
